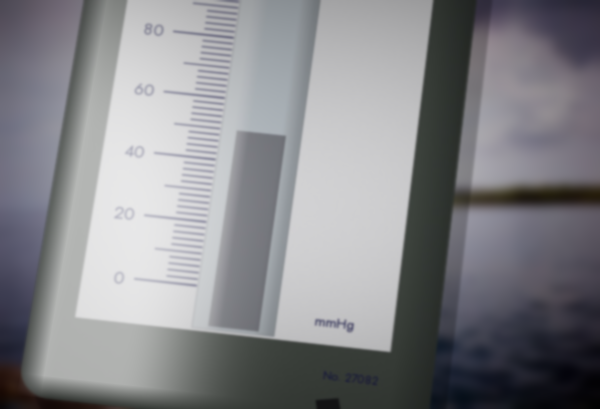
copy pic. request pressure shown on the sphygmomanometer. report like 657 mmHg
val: 50 mmHg
